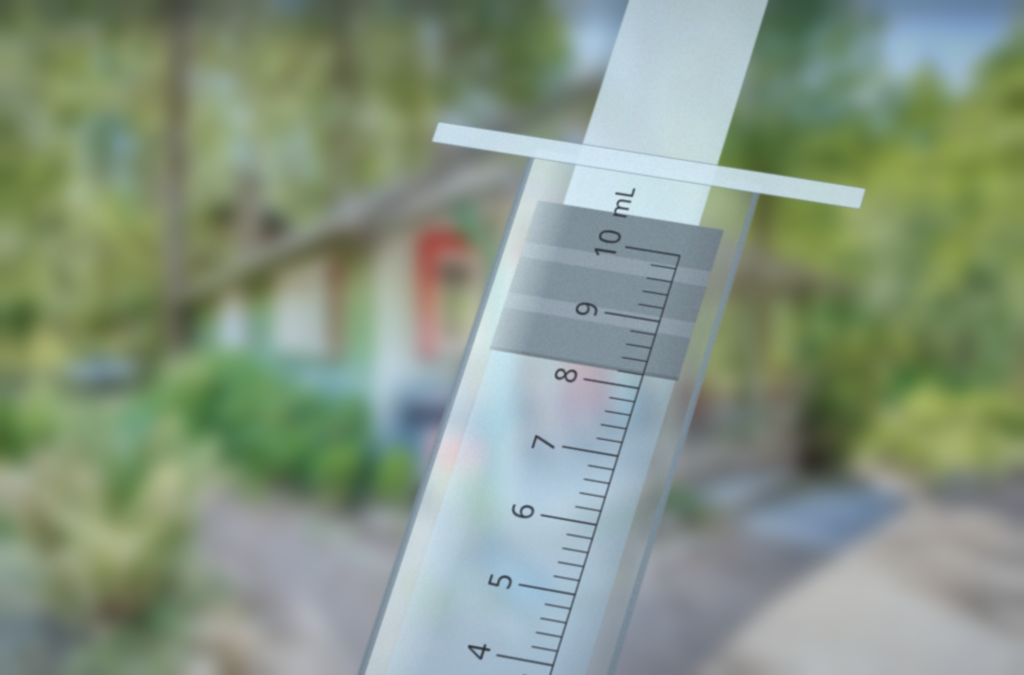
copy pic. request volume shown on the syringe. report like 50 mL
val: 8.2 mL
